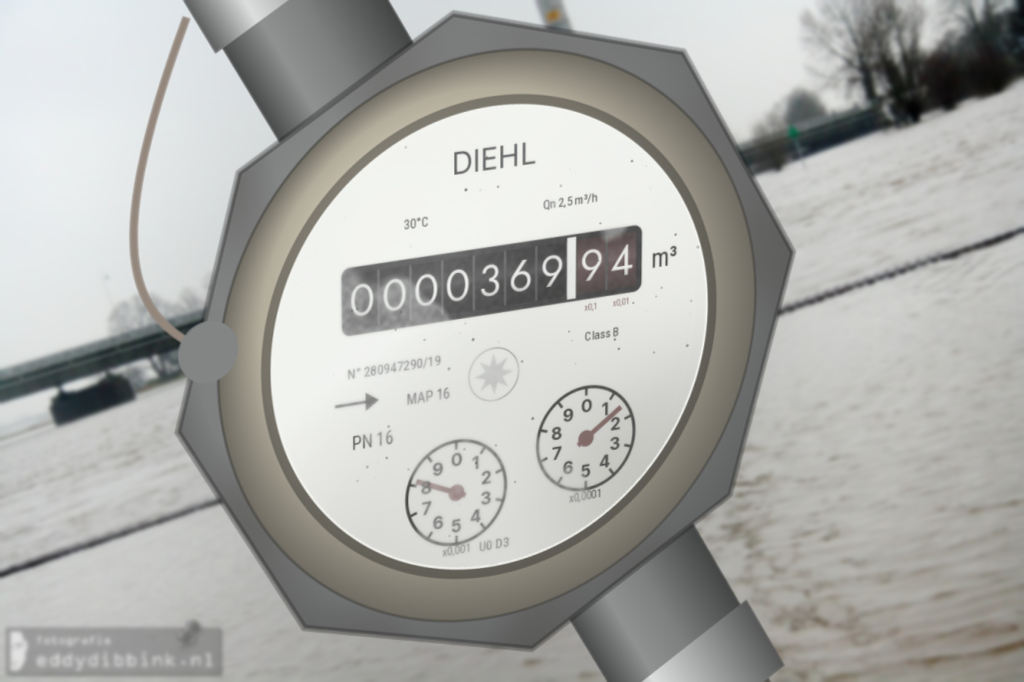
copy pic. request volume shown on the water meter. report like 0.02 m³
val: 369.9481 m³
